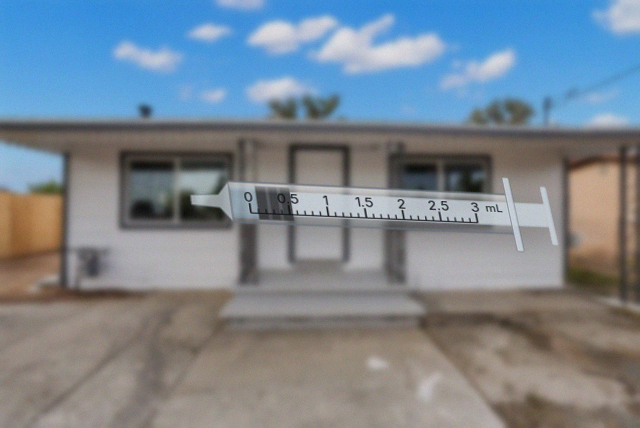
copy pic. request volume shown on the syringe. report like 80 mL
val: 0.1 mL
